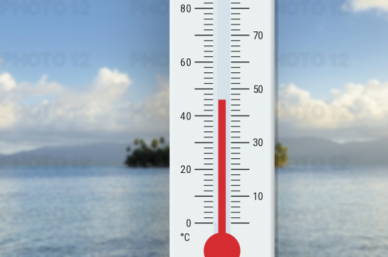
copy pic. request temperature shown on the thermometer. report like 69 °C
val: 46 °C
